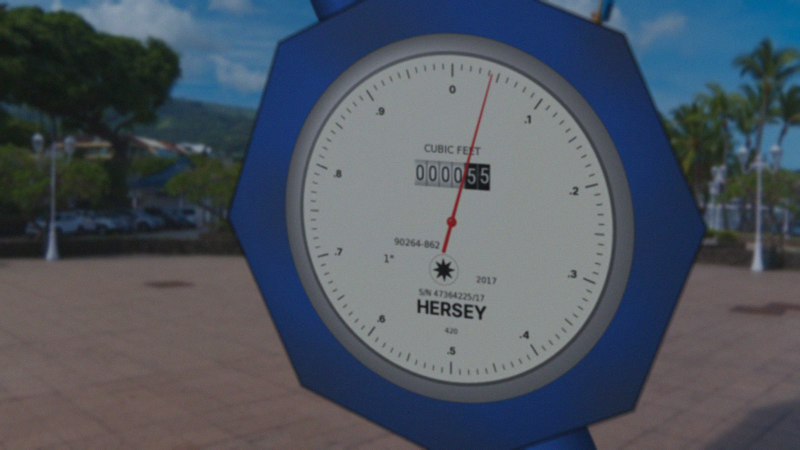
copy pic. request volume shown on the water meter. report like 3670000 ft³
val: 55.04 ft³
